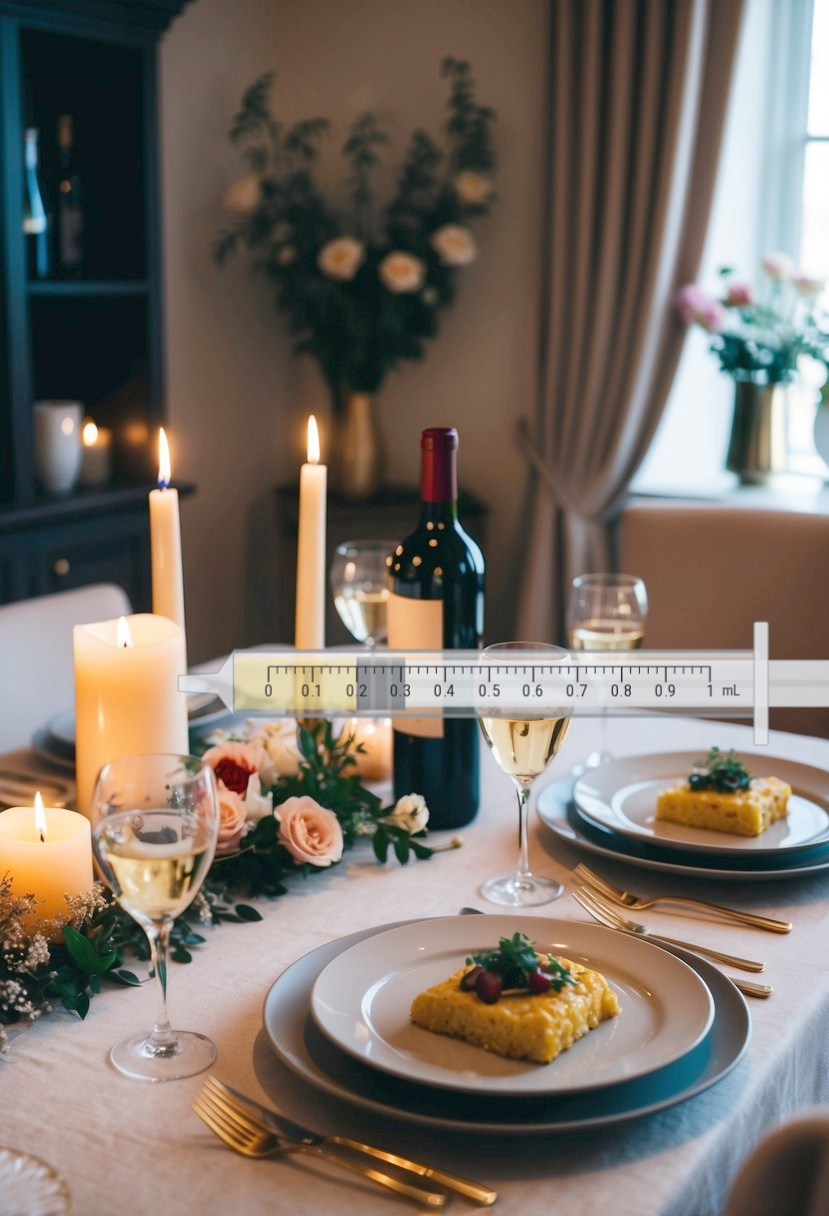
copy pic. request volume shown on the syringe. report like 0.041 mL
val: 0.2 mL
